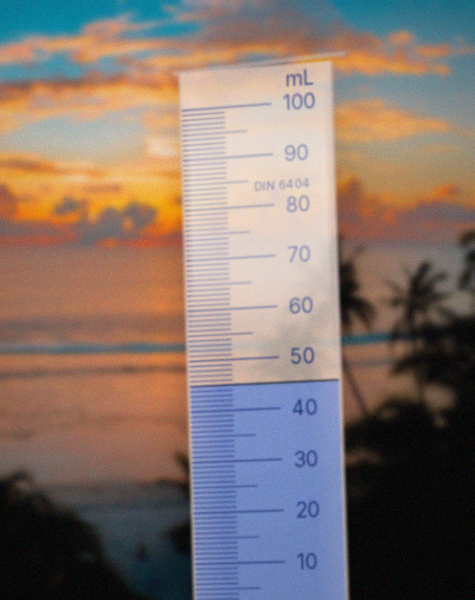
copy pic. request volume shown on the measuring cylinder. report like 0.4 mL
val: 45 mL
